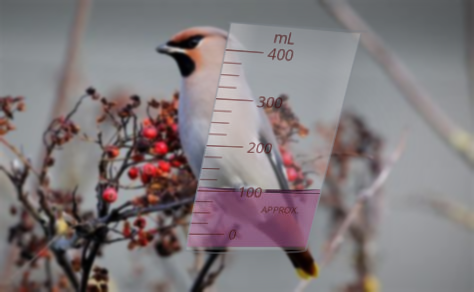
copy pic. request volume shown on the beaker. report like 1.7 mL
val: 100 mL
